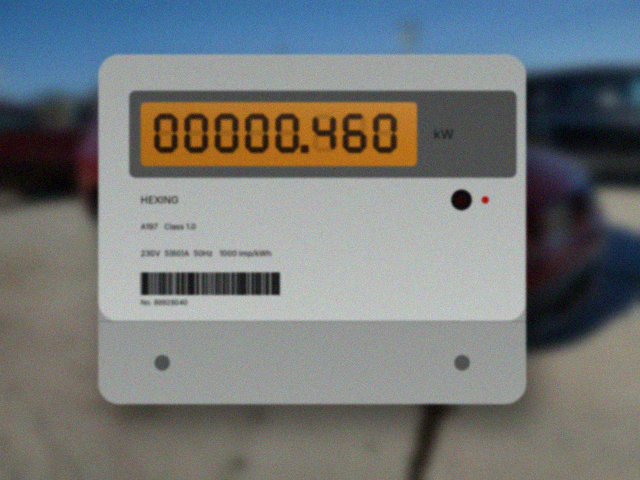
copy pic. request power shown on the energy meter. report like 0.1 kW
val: 0.460 kW
